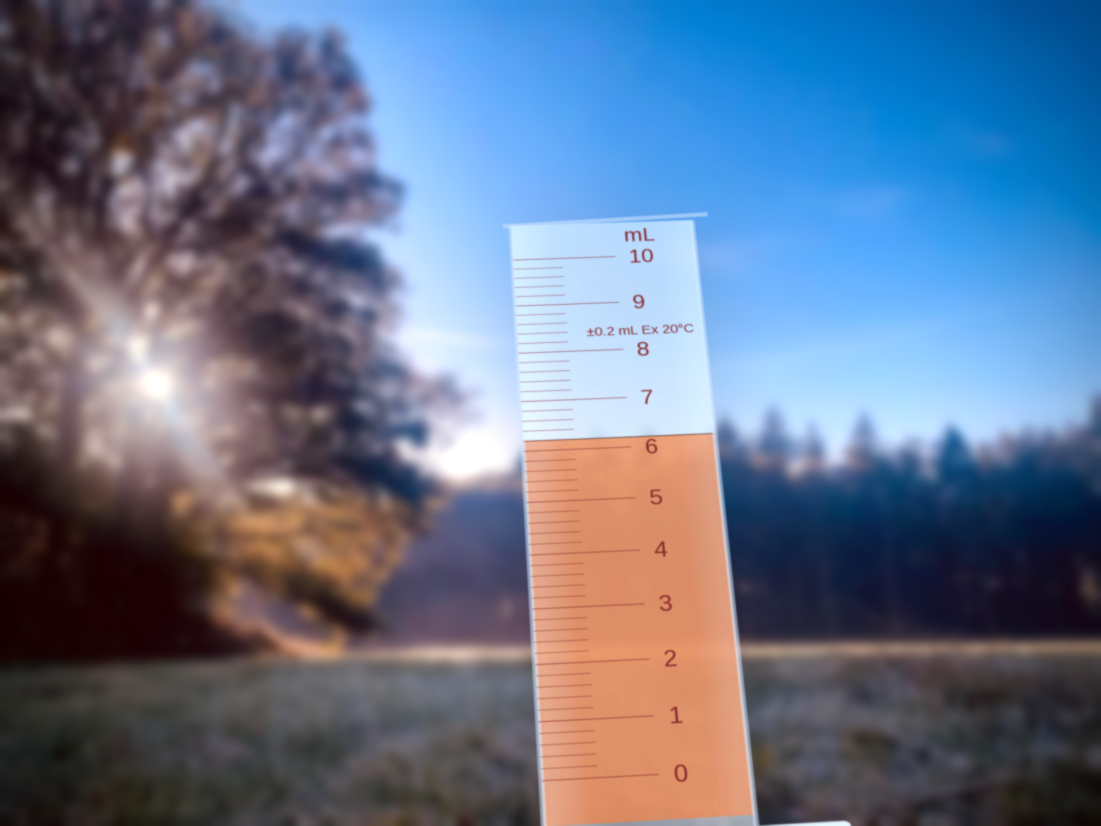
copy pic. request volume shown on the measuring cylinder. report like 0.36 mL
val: 6.2 mL
